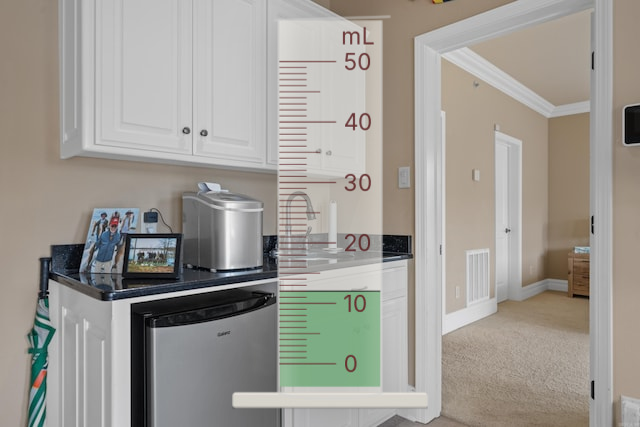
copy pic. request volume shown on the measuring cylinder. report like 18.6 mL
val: 12 mL
